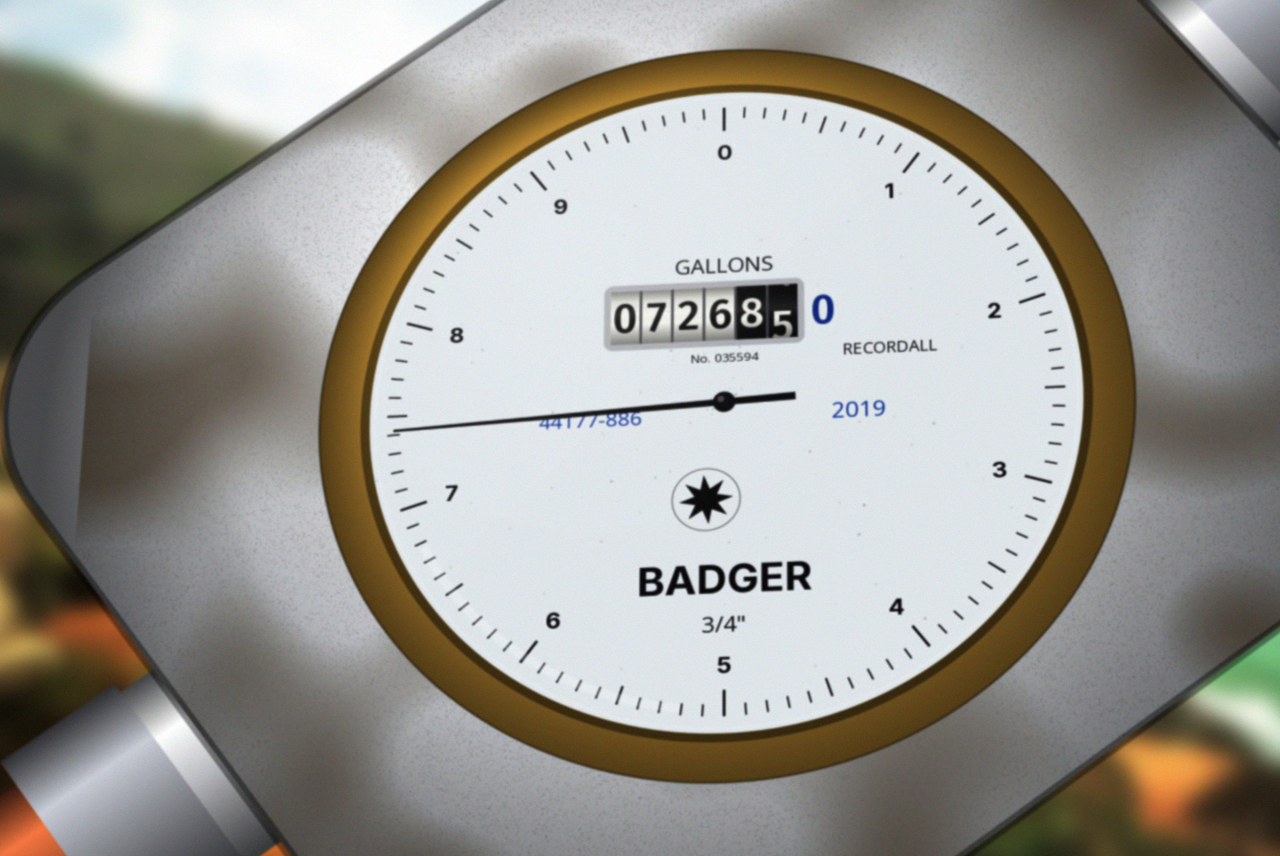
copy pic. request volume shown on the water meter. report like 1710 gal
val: 726847.4 gal
